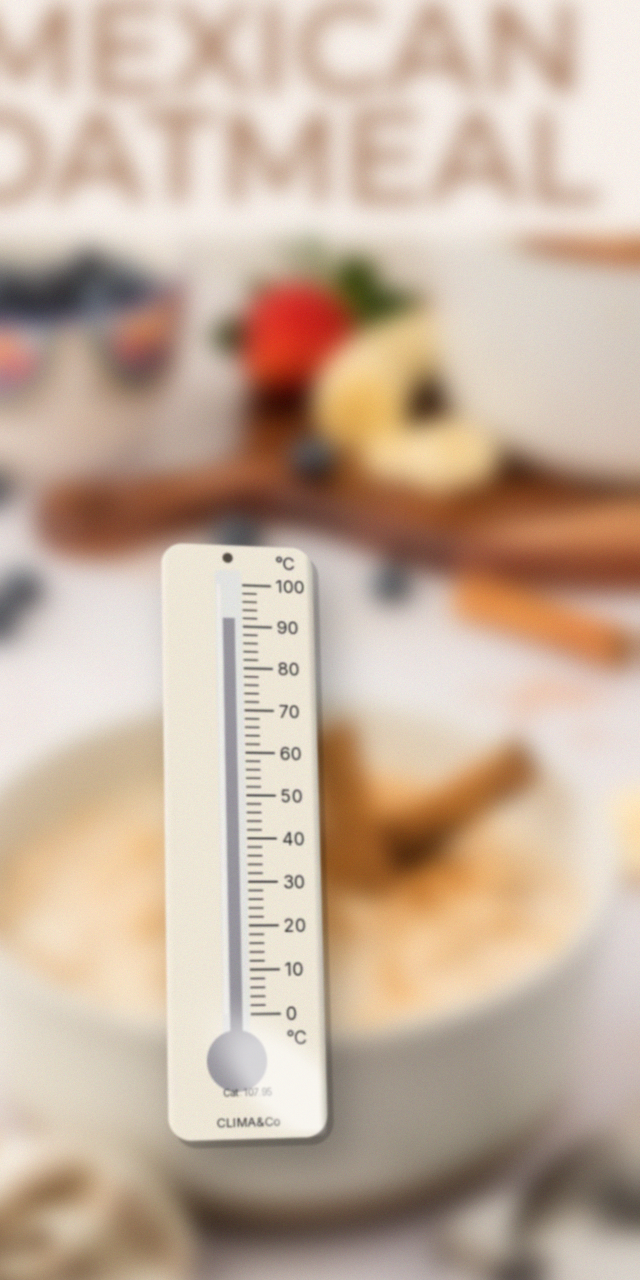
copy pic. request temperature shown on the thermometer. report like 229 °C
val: 92 °C
